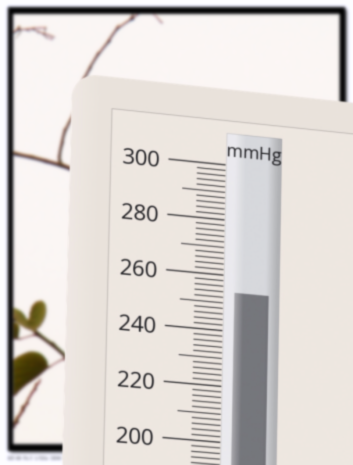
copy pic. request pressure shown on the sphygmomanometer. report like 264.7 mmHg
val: 254 mmHg
